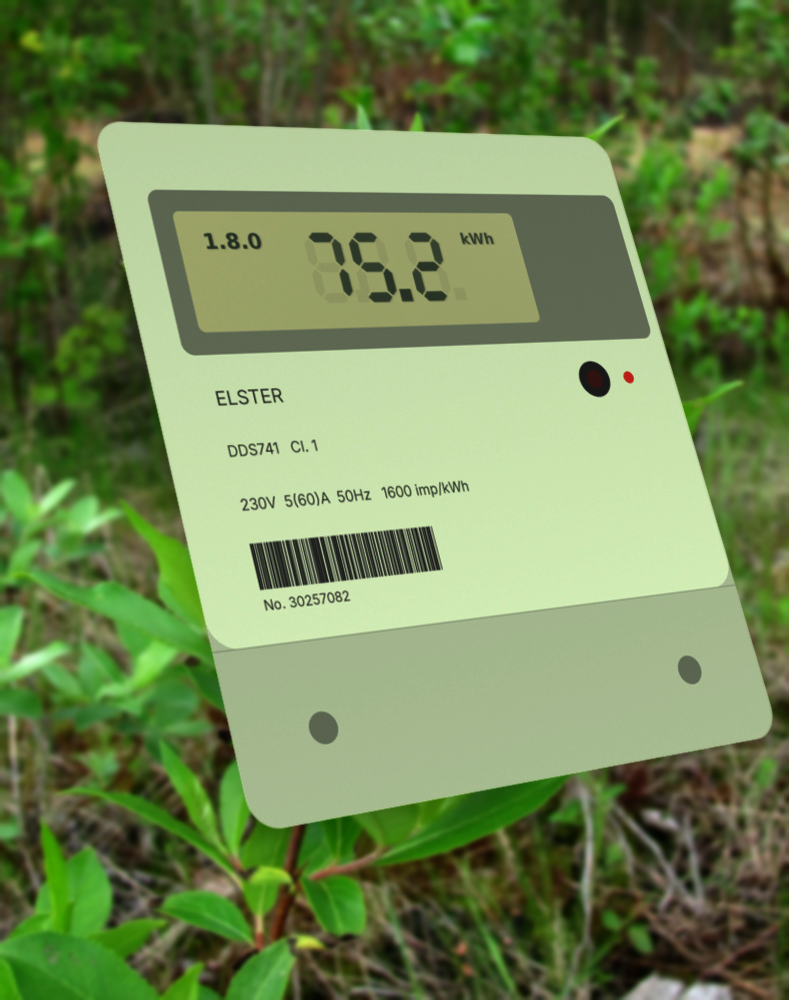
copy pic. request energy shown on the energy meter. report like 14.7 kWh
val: 75.2 kWh
